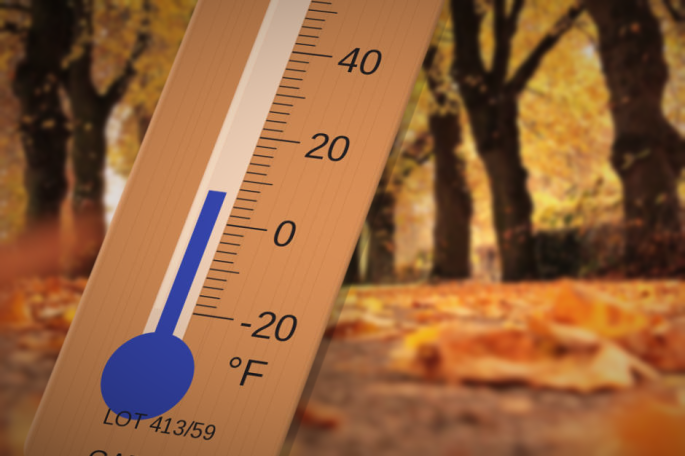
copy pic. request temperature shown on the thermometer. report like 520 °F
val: 7 °F
